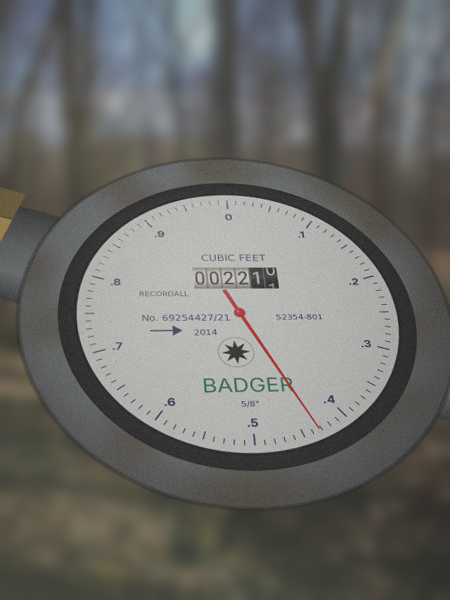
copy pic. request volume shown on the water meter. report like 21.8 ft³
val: 2210.43 ft³
